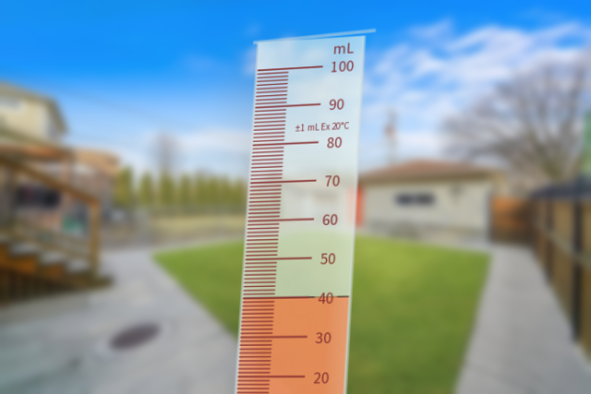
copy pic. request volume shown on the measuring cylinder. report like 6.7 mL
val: 40 mL
